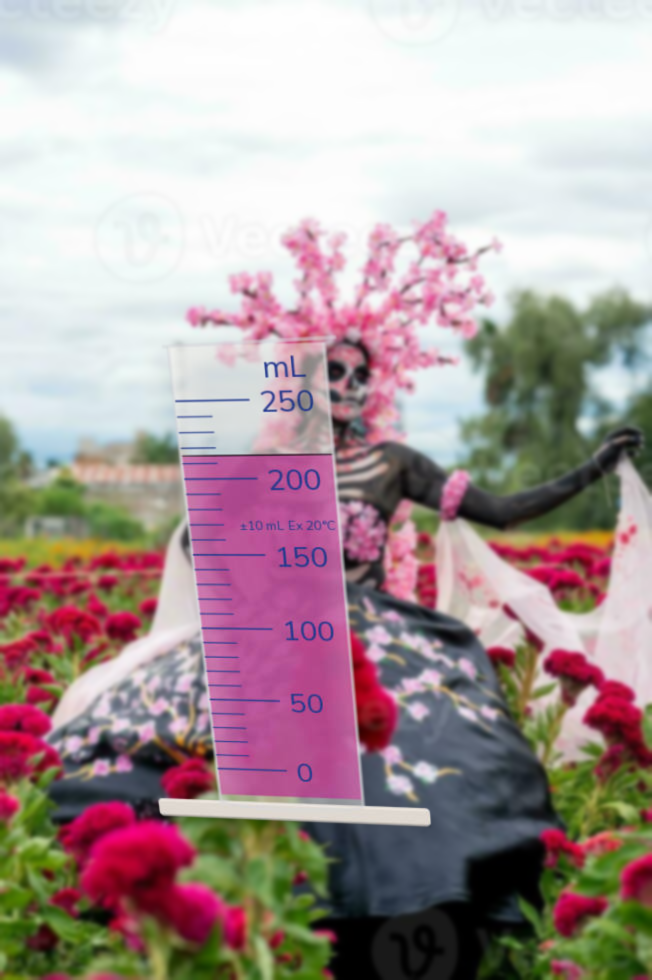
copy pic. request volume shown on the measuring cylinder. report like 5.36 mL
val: 215 mL
